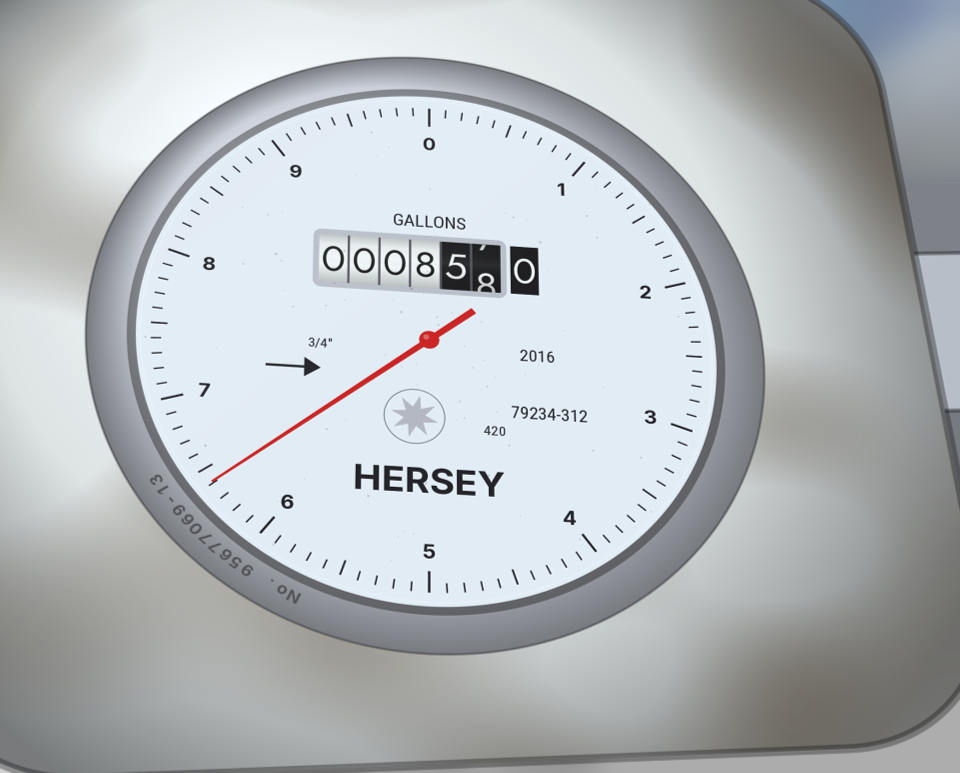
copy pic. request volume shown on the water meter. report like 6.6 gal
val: 8576.4 gal
